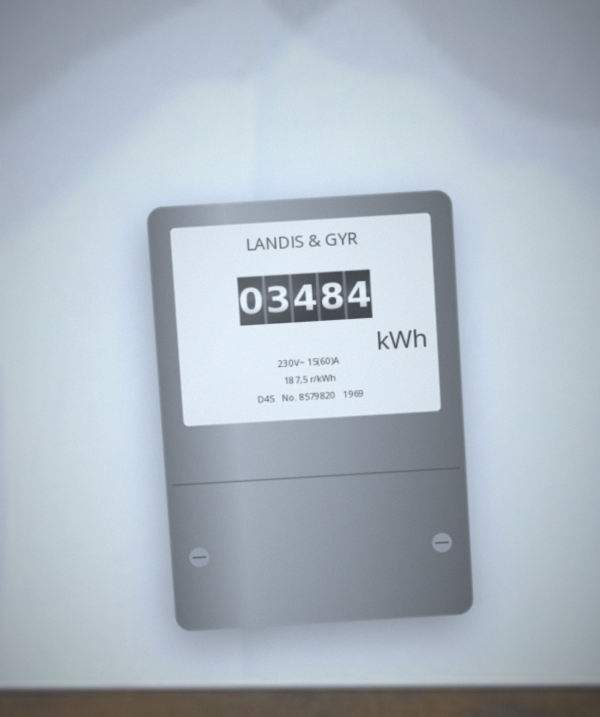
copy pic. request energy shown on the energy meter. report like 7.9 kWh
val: 3484 kWh
